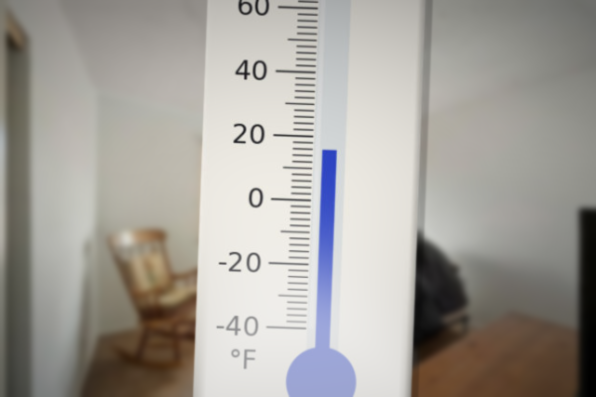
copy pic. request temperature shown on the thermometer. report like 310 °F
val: 16 °F
